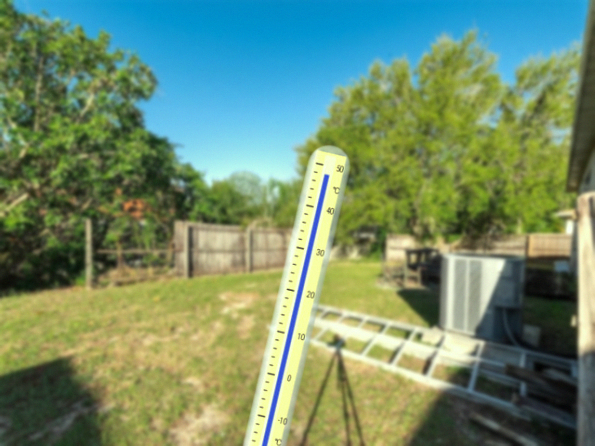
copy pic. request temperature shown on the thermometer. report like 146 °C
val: 48 °C
